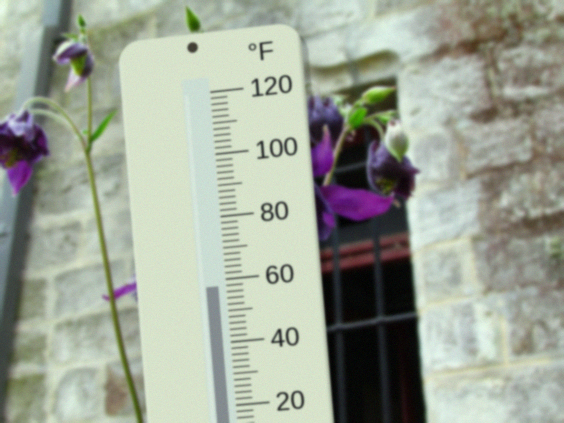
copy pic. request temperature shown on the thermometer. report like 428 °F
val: 58 °F
